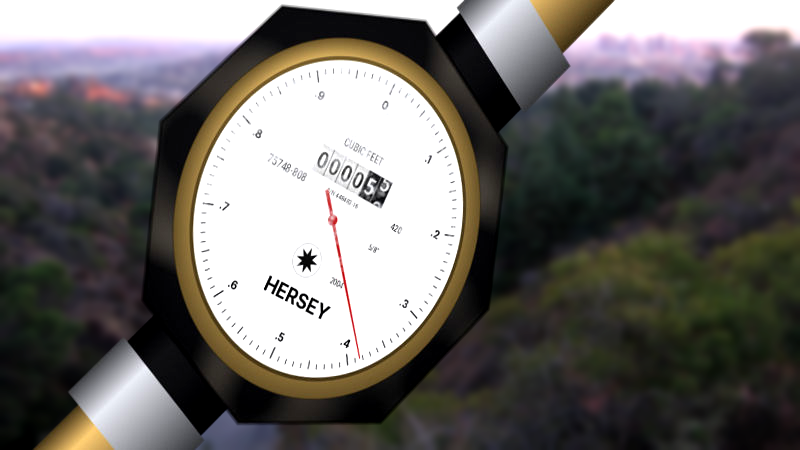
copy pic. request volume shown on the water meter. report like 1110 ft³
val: 55.38 ft³
